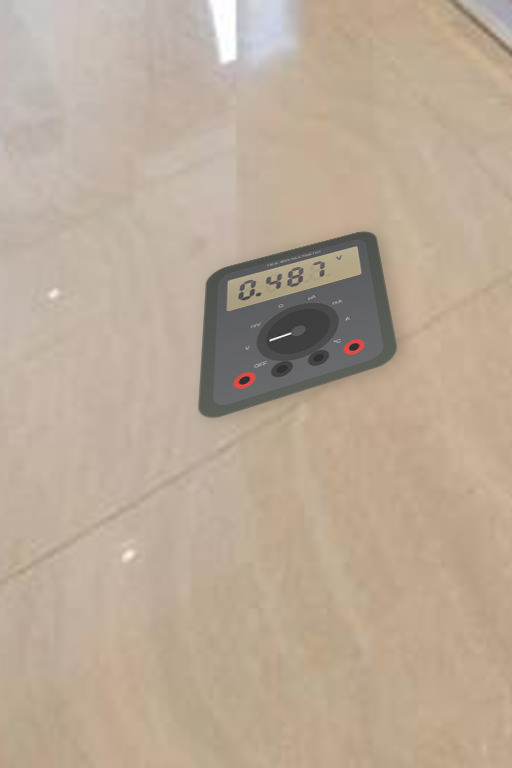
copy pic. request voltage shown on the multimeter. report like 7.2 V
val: 0.487 V
